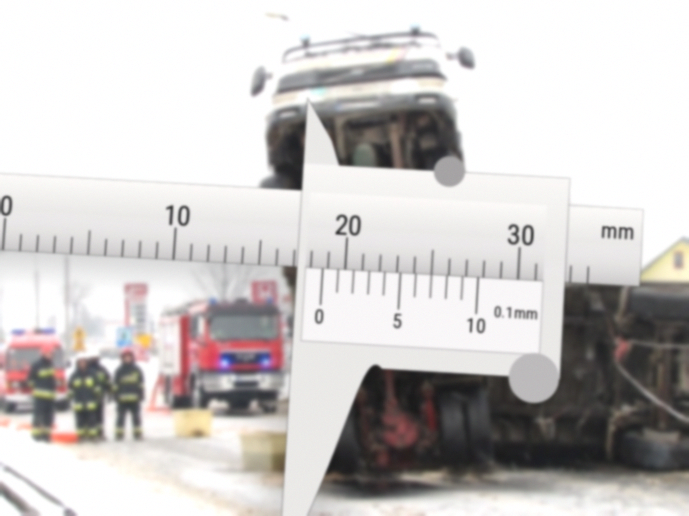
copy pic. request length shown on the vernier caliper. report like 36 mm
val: 18.7 mm
